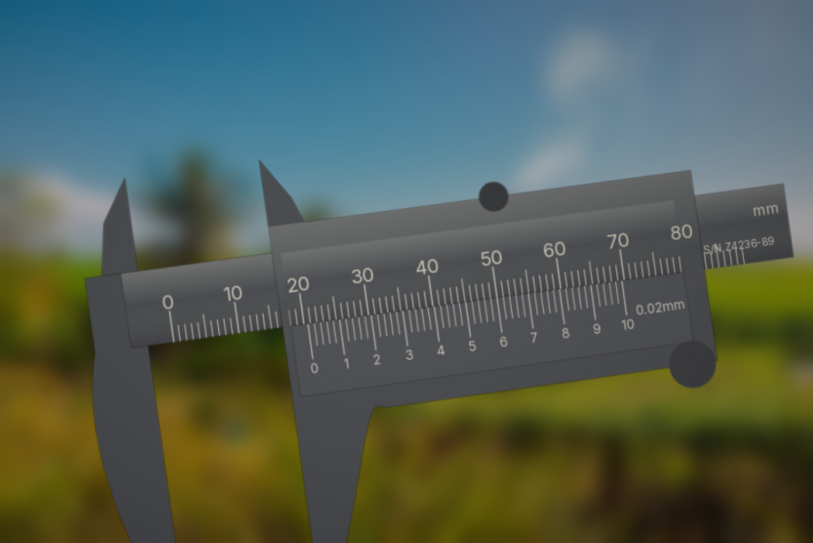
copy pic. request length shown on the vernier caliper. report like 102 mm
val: 20.6 mm
